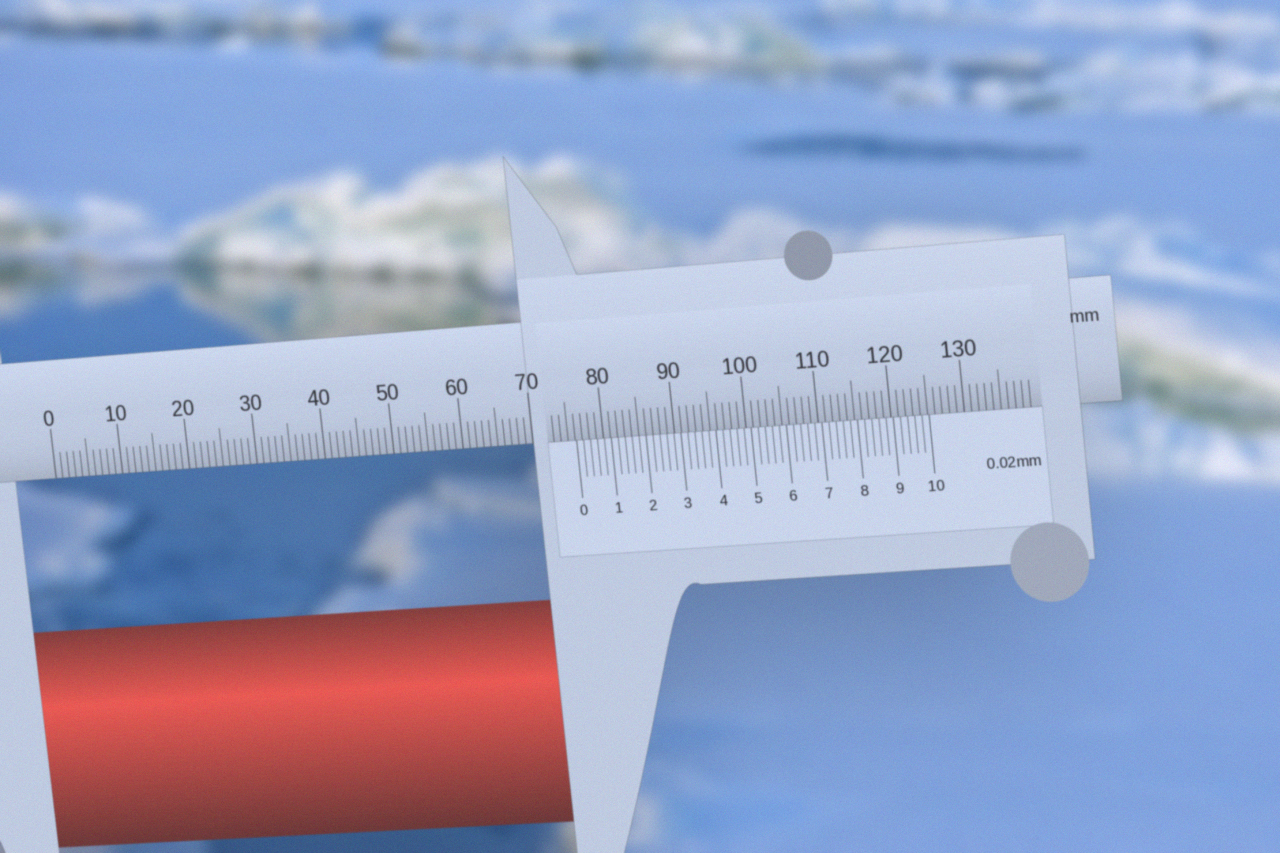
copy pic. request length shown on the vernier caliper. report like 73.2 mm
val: 76.2 mm
